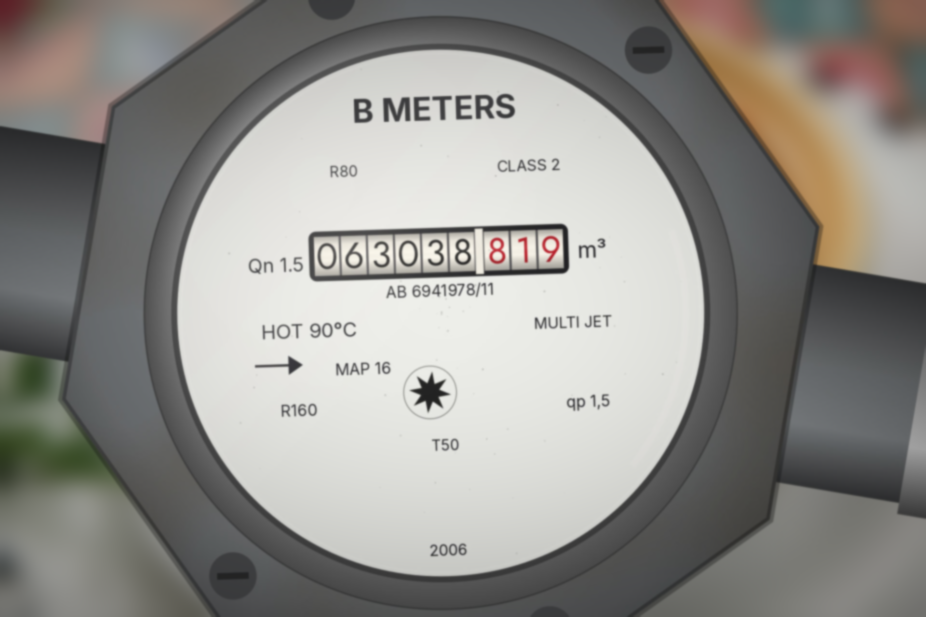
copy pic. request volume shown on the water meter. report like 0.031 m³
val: 63038.819 m³
